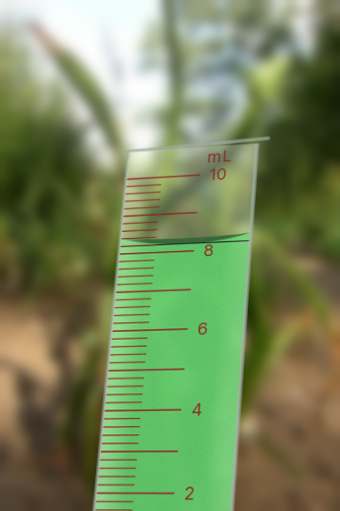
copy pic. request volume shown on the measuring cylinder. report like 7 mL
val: 8.2 mL
